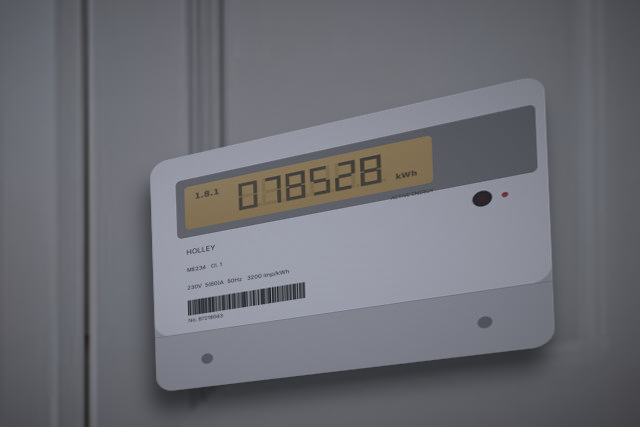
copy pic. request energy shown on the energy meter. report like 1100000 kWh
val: 78528 kWh
